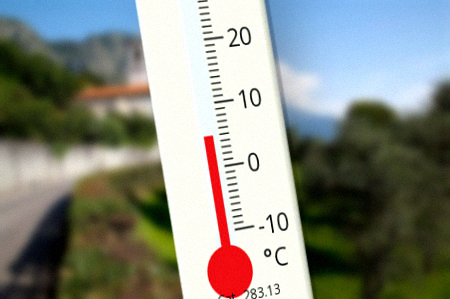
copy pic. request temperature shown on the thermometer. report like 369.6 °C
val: 5 °C
